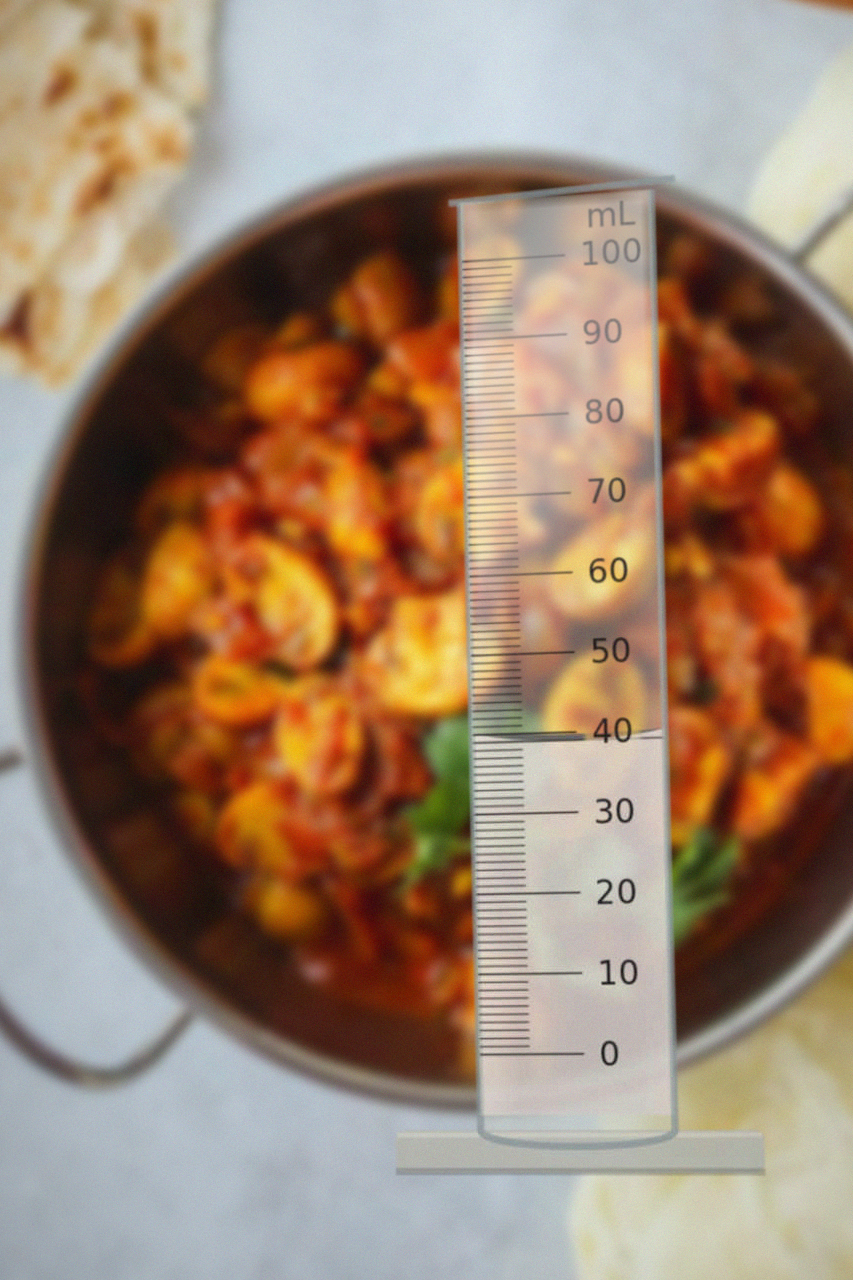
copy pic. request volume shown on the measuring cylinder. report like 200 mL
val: 39 mL
